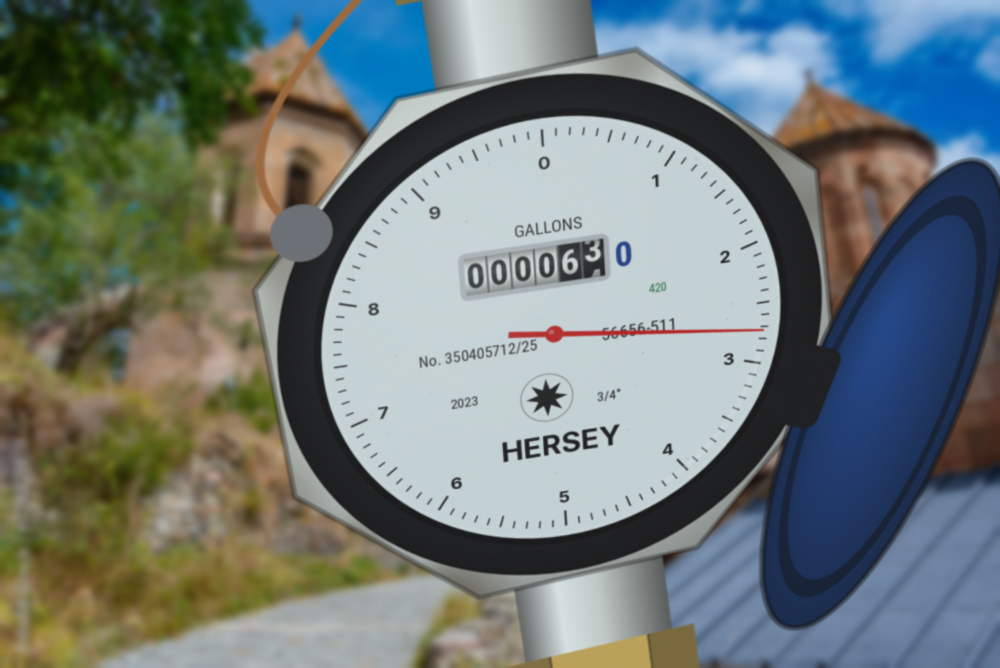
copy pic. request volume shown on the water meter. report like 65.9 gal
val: 632.7 gal
